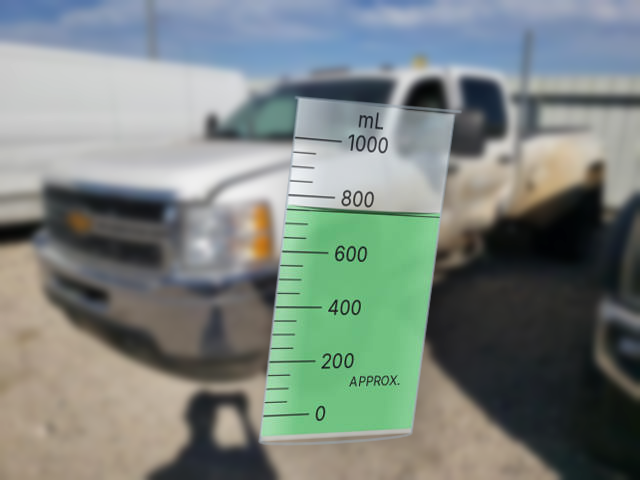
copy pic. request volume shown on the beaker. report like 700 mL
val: 750 mL
